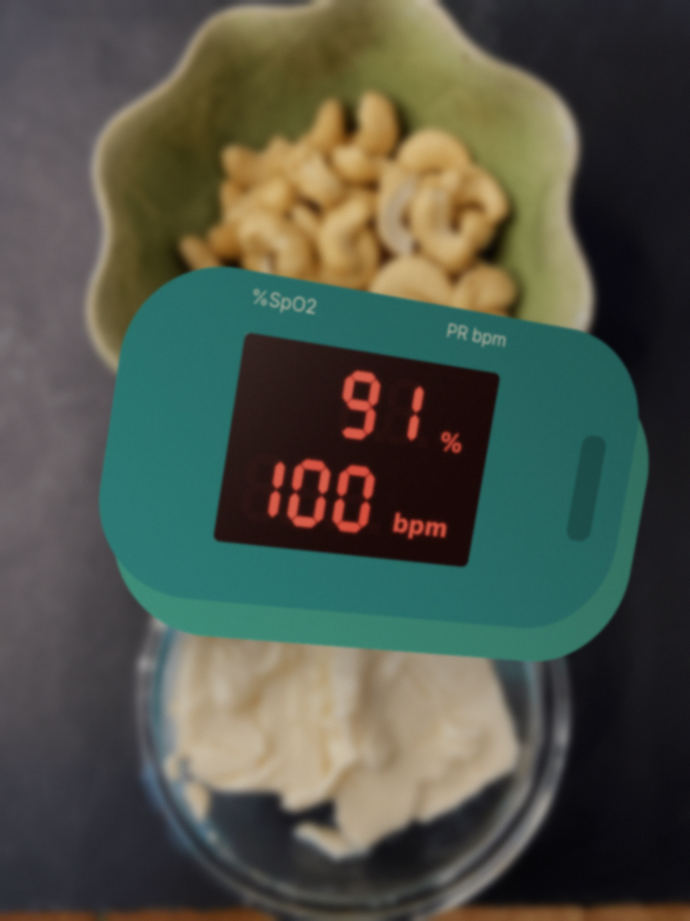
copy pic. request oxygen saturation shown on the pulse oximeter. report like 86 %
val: 91 %
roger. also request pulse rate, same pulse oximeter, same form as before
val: 100 bpm
